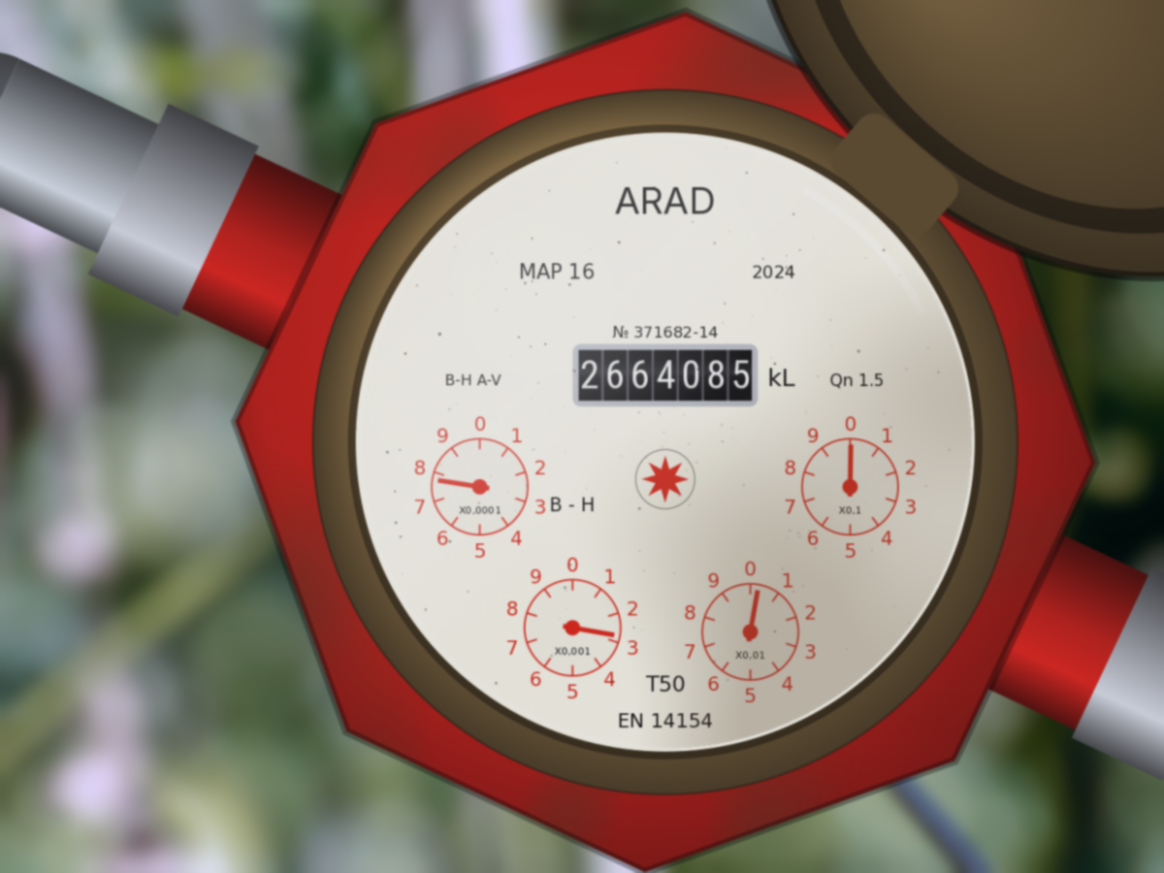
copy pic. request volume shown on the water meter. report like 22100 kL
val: 2664085.0027 kL
